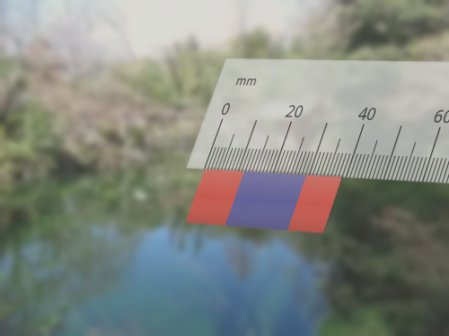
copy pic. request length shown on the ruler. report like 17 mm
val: 39 mm
